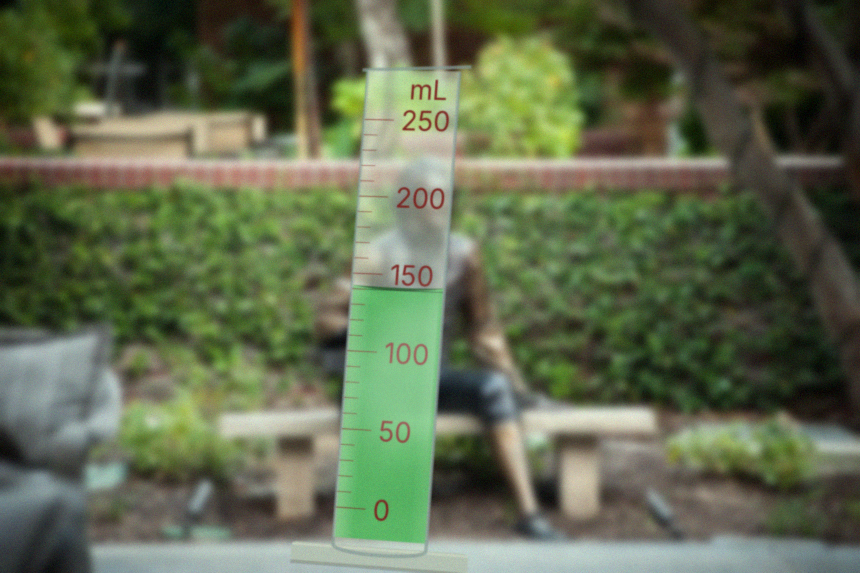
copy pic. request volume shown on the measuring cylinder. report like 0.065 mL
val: 140 mL
